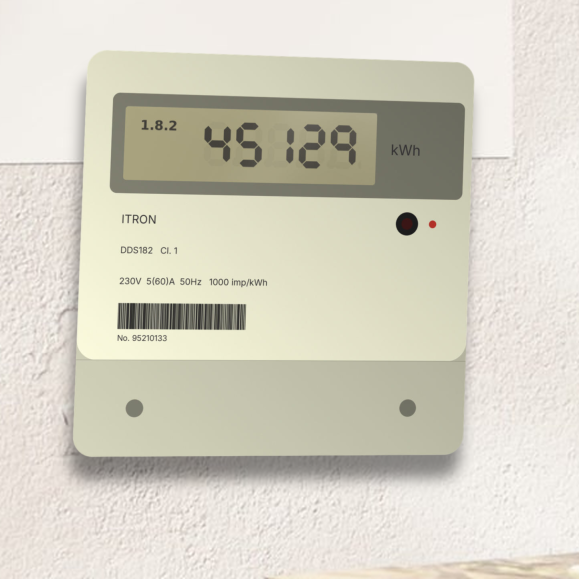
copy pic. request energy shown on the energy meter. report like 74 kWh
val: 45129 kWh
